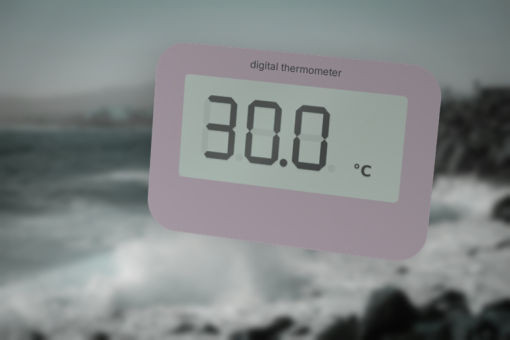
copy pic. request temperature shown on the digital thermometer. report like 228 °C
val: 30.0 °C
